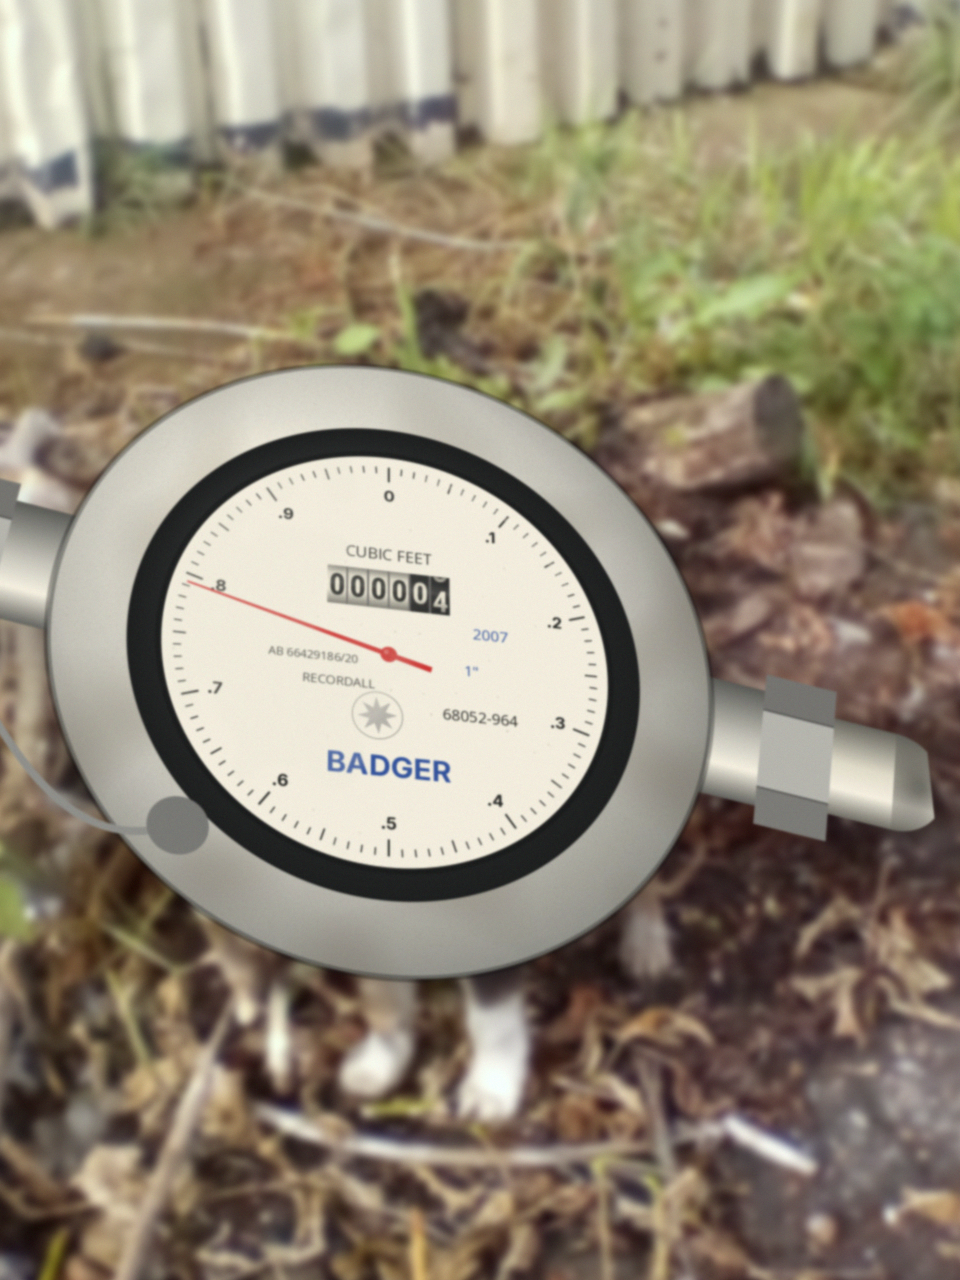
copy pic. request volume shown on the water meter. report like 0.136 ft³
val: 3.79 ft³
